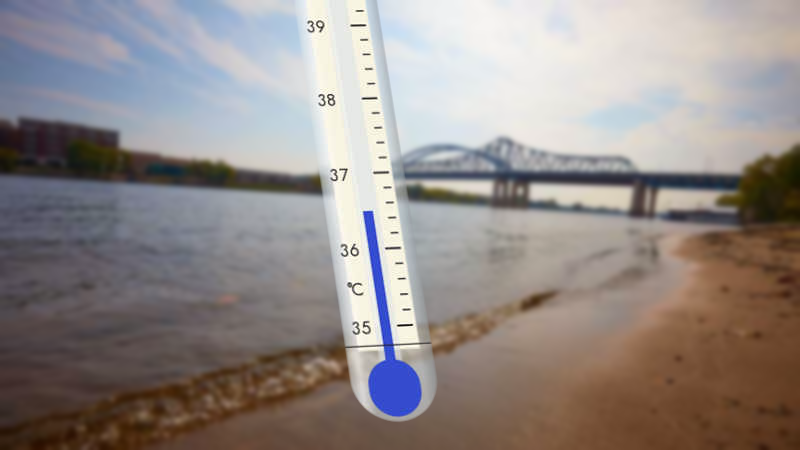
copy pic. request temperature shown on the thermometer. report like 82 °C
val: 36.5 °C
